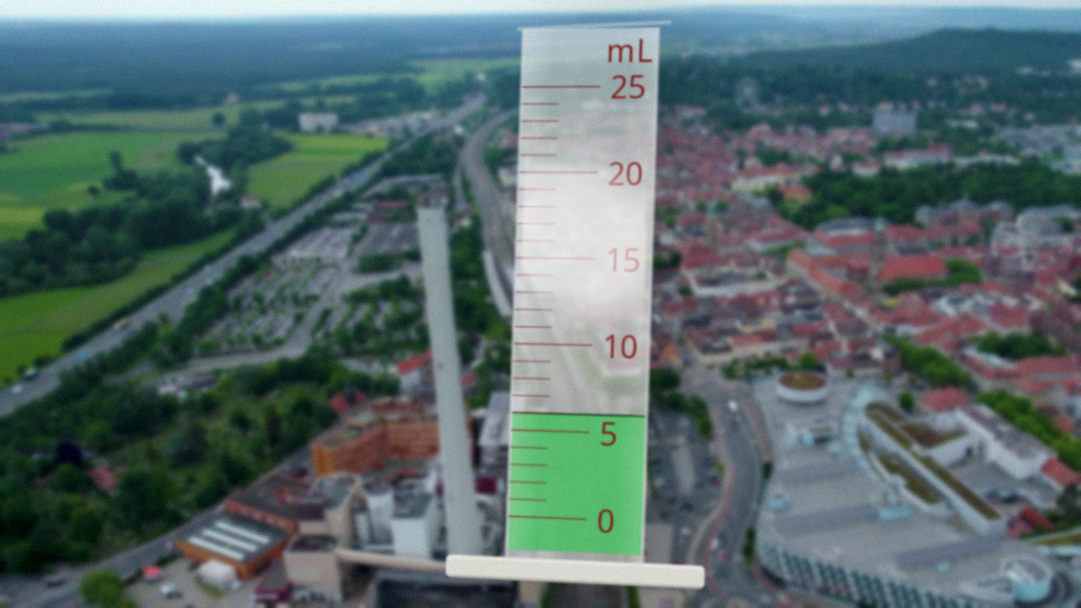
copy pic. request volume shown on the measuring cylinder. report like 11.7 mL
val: 6 mL
